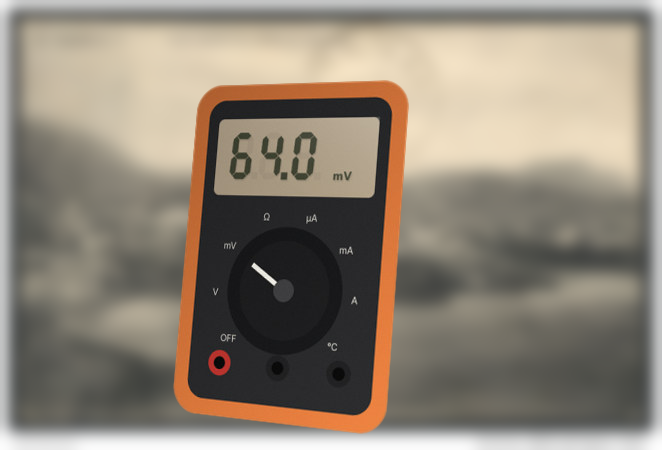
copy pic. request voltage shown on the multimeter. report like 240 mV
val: 64.0 mV
